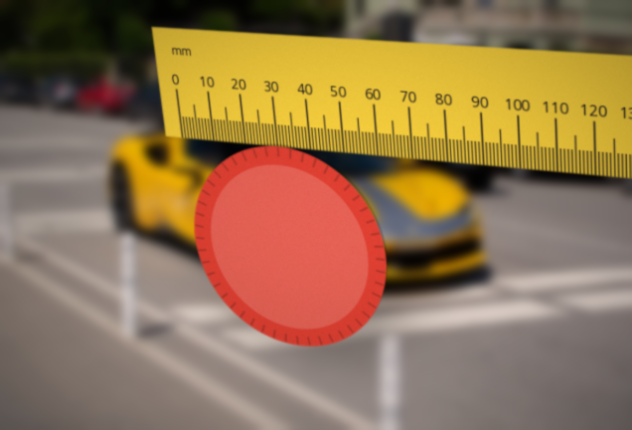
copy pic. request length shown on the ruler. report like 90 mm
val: 60 mm
